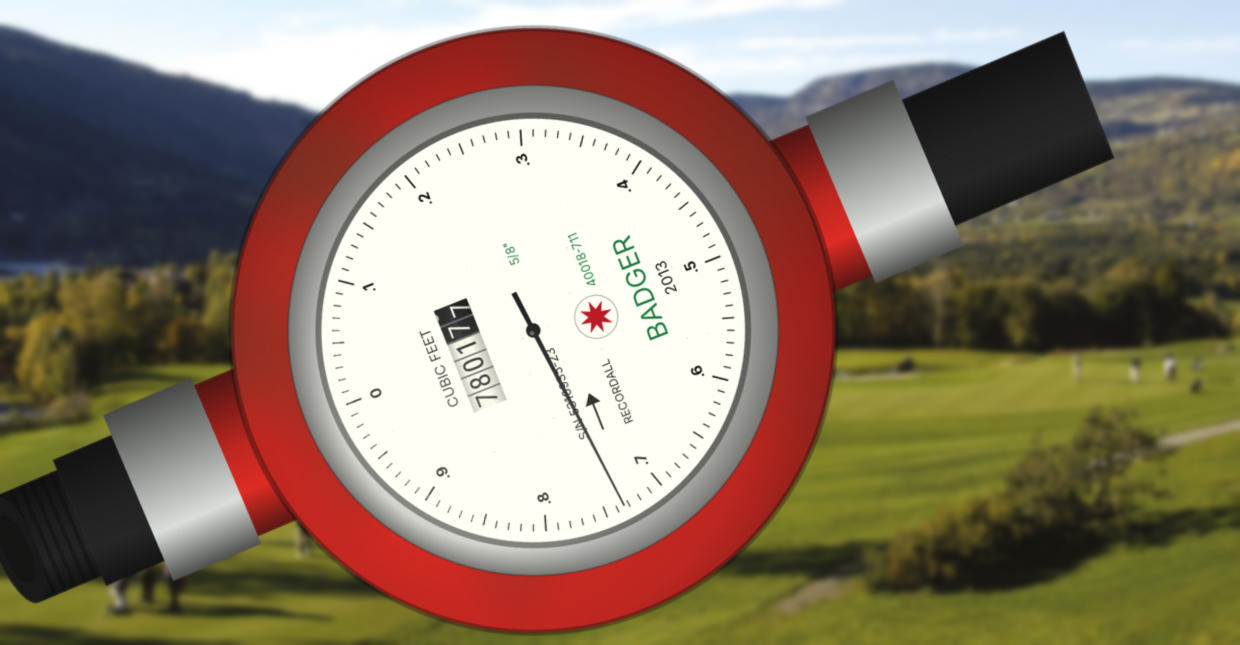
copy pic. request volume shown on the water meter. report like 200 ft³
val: 780176.73 ft³
